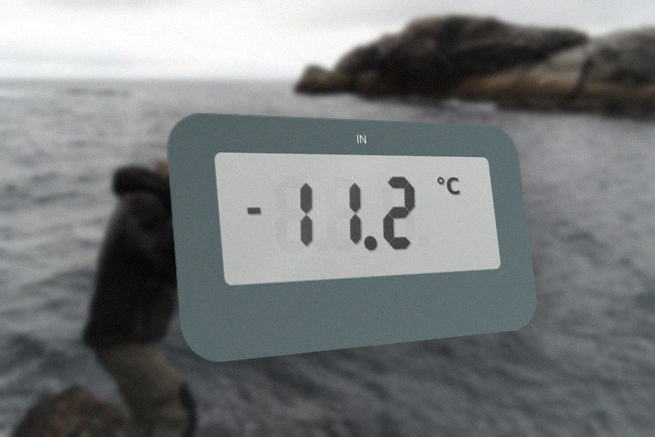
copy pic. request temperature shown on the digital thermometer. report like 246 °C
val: -11.2 °C
